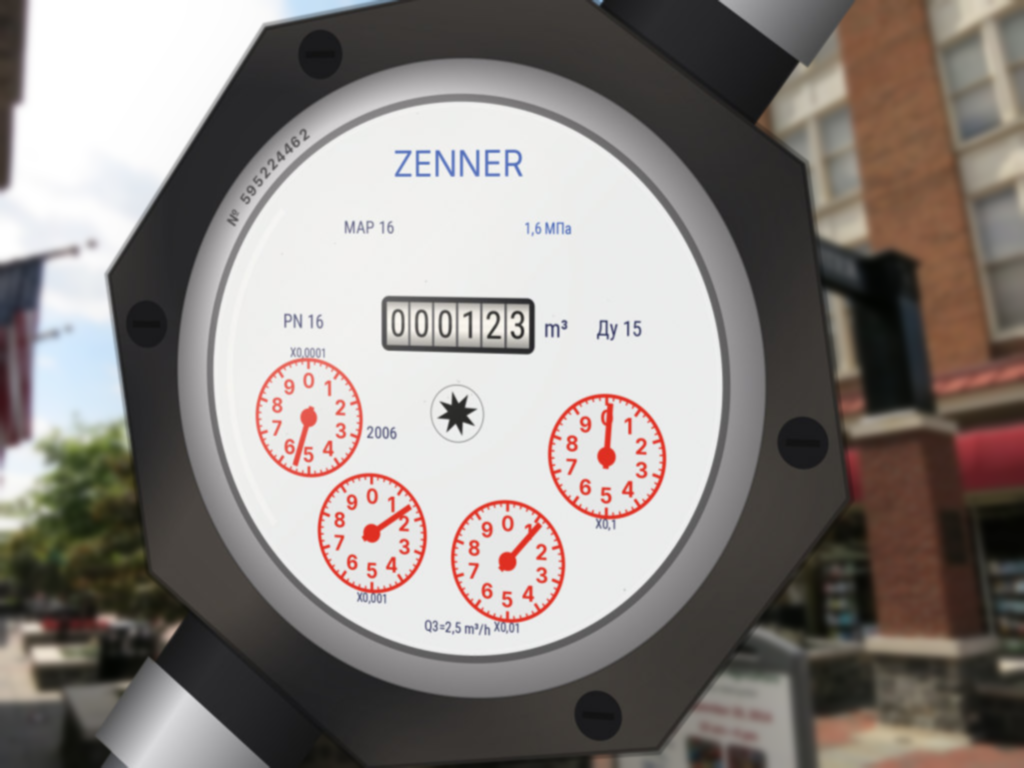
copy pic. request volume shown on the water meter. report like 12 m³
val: 123.0115 m³
